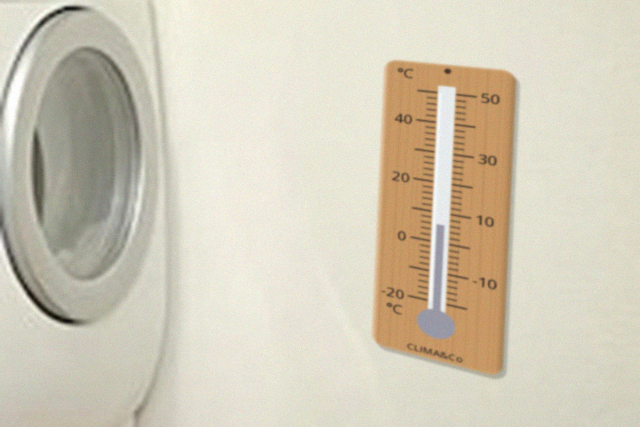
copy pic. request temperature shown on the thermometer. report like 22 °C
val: 6 °C
